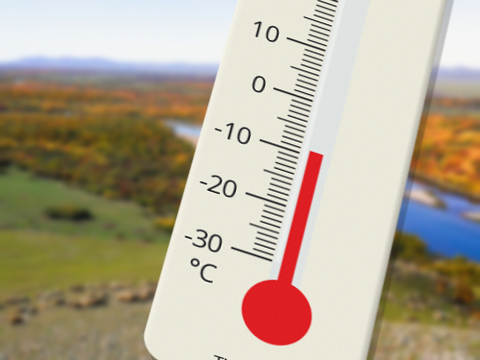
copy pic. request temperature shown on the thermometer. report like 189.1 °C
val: -9 °C
